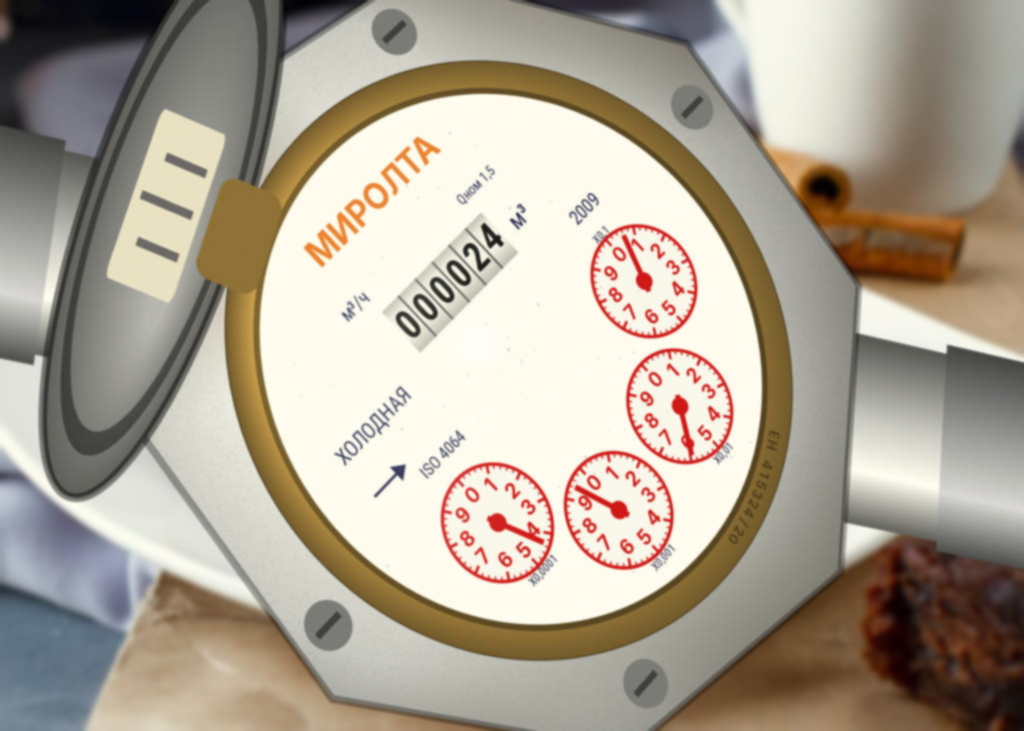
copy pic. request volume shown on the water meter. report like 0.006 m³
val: 24.0594 m³
